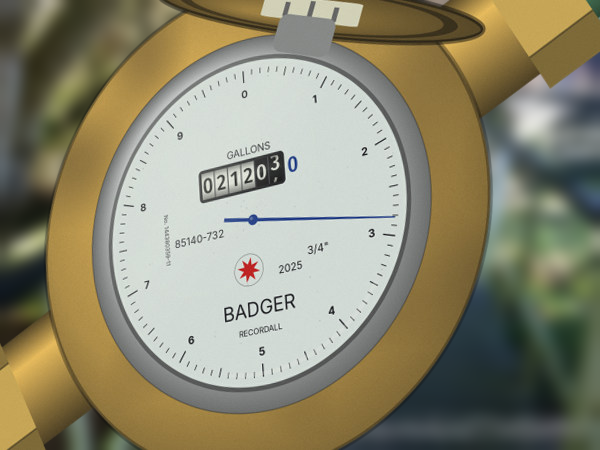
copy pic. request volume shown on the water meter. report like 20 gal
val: 212032.8 gal
